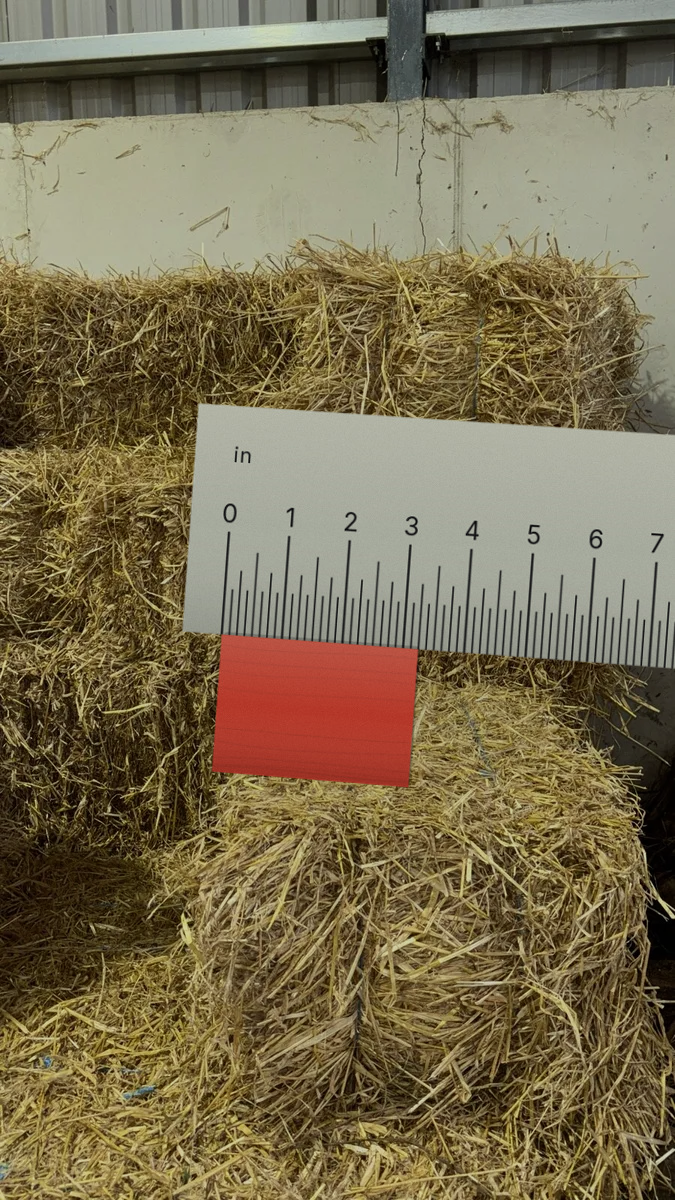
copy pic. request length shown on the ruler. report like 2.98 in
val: 3.25 in
